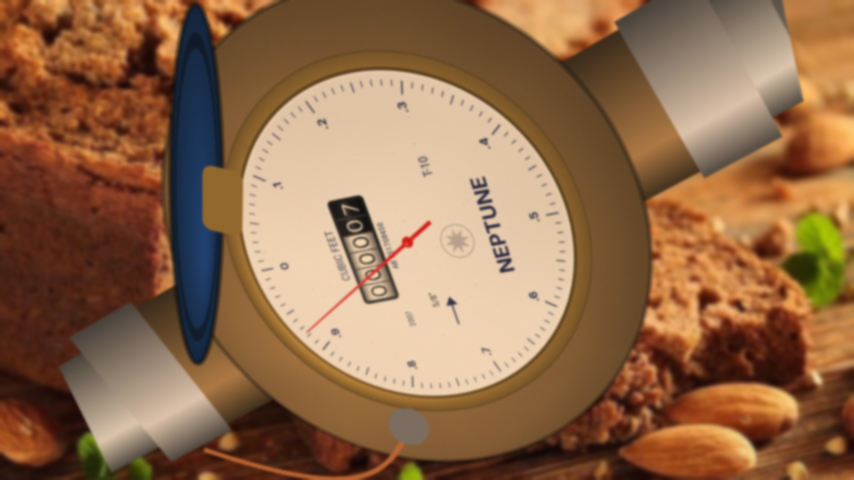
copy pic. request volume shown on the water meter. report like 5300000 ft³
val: 6.92 ft³
